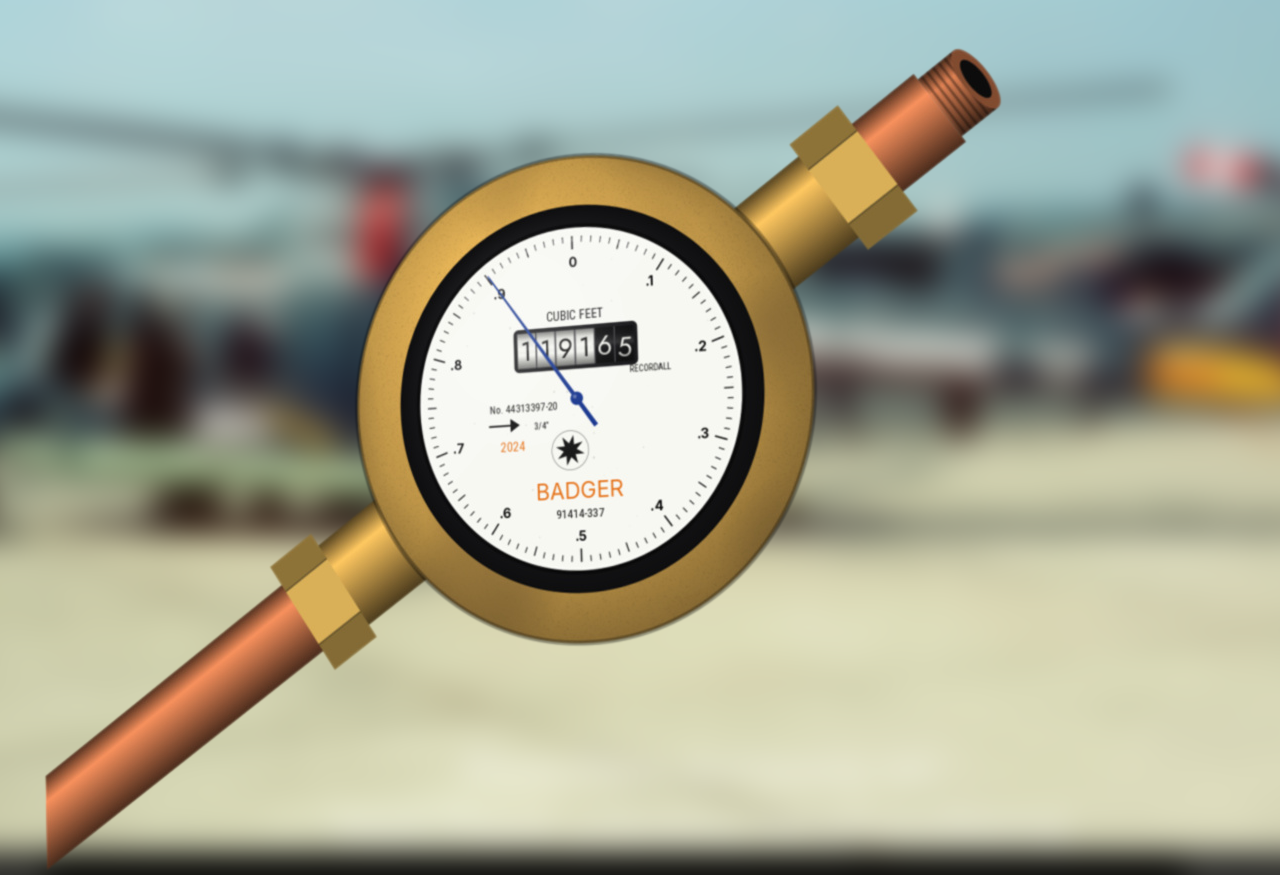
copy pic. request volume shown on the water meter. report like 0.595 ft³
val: 119164.90 ft³
